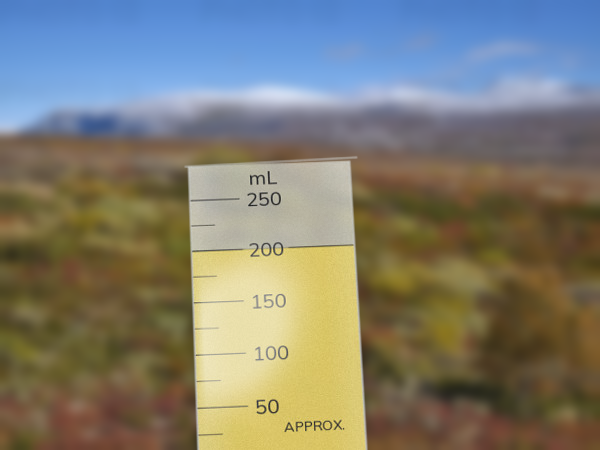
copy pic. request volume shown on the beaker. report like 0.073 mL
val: 200 mL
